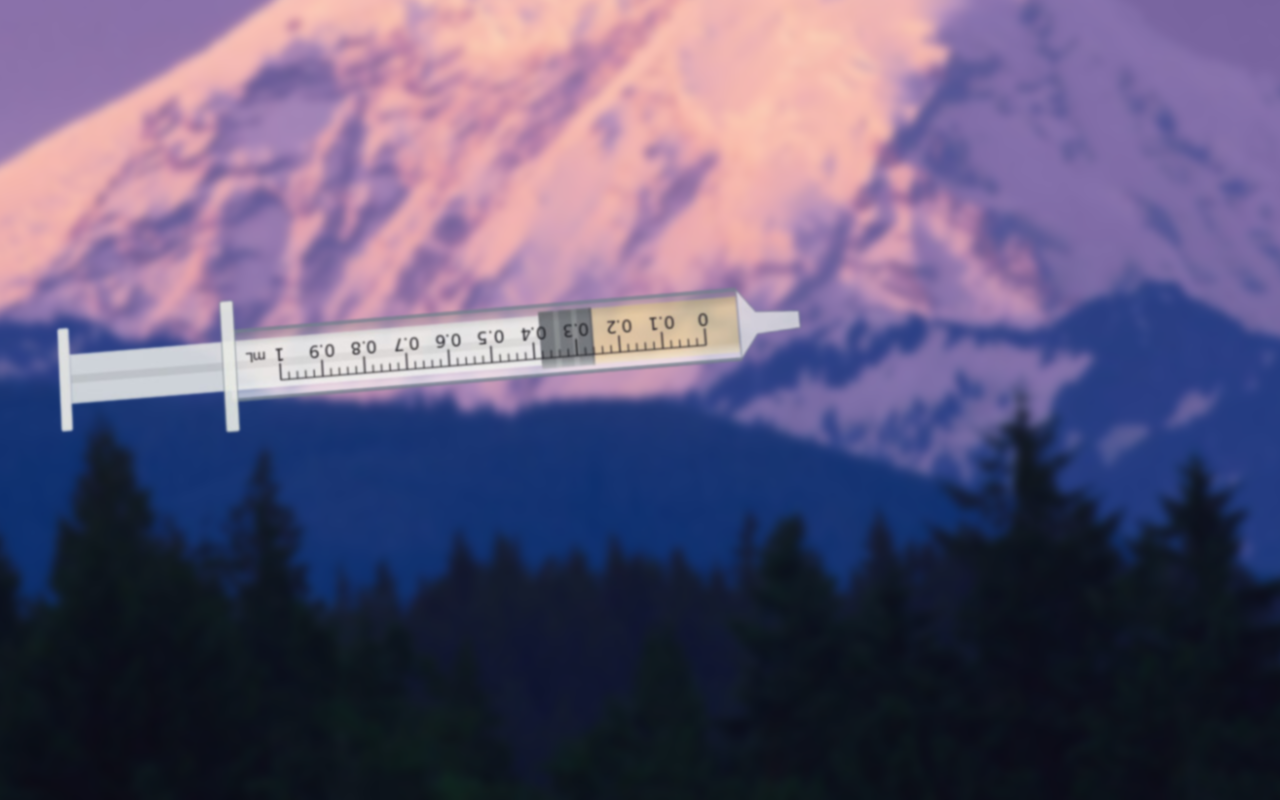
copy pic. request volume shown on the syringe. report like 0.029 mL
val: 0.26 mL
